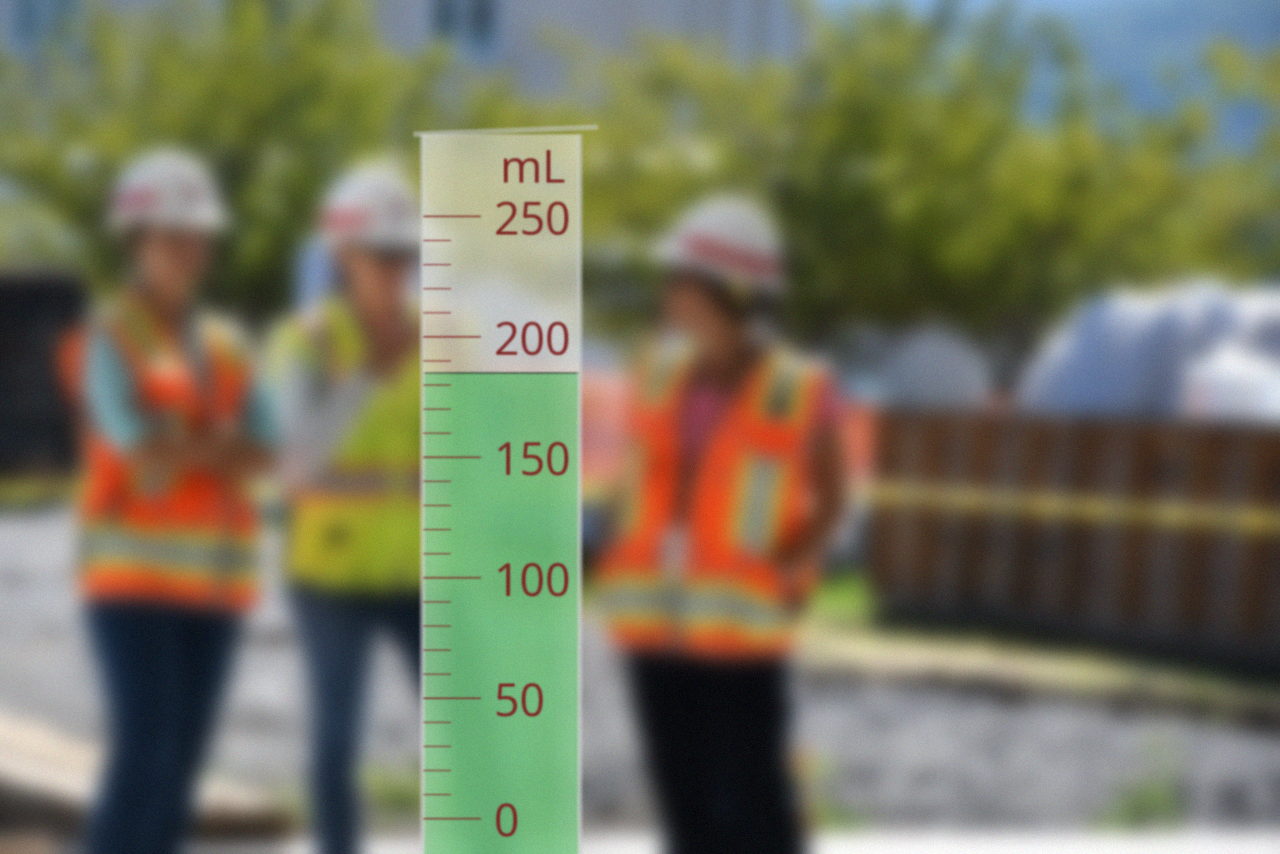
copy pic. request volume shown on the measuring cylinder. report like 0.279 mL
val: 185 mL
